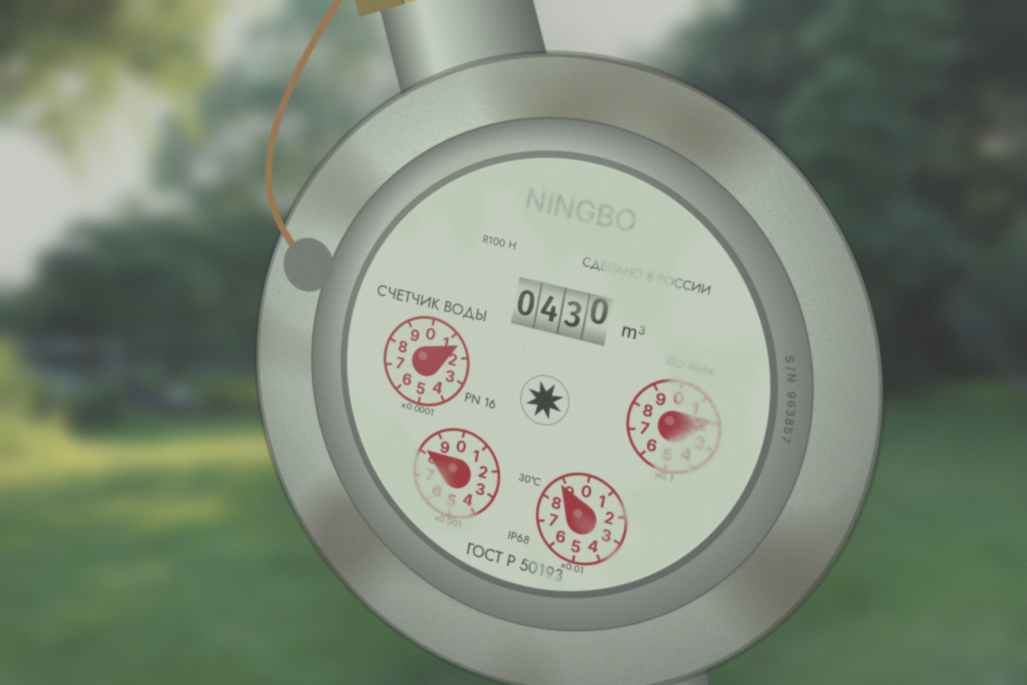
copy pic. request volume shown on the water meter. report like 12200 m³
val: 430.1881 m³
